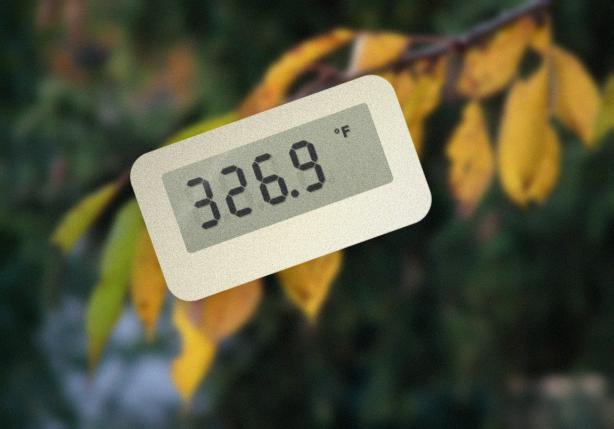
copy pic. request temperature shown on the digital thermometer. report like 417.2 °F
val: 326.9 °F
